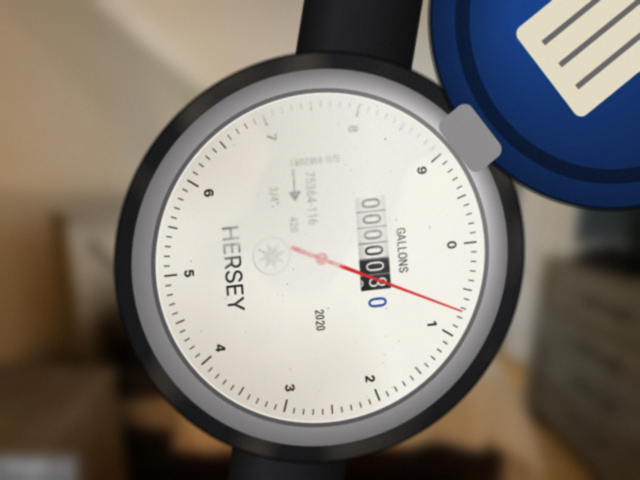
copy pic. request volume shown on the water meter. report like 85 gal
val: 80.7 gal
